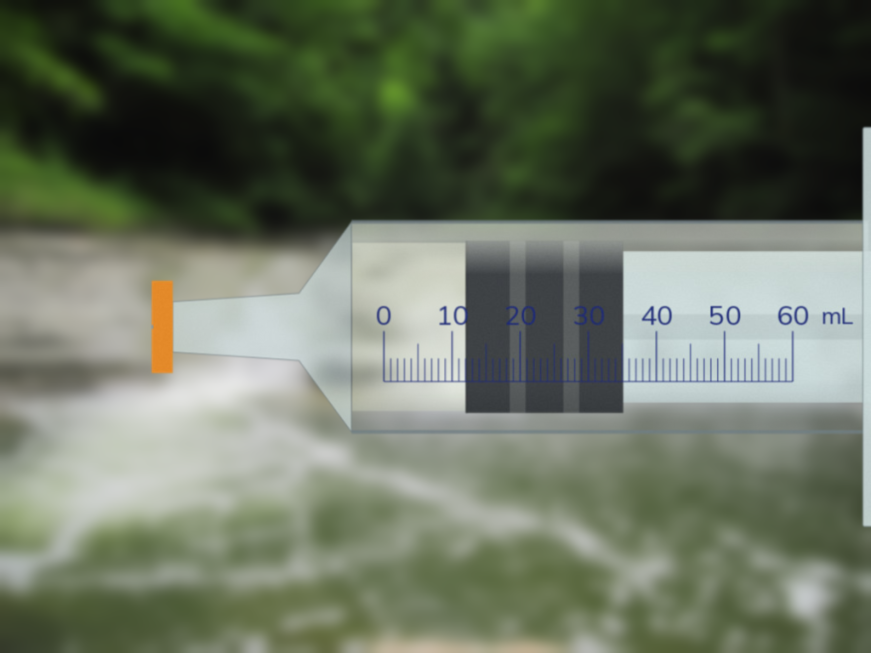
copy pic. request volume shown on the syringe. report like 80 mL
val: 12 mL
